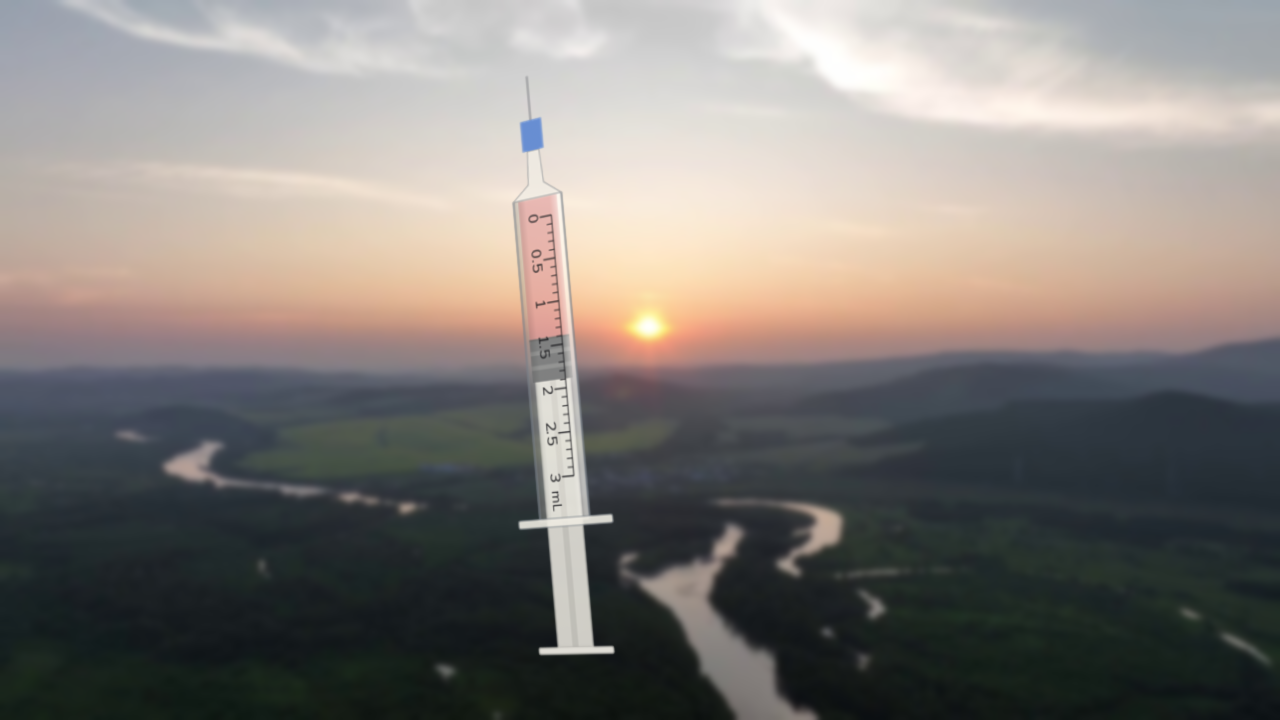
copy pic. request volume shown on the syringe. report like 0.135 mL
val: 1.4 mL
